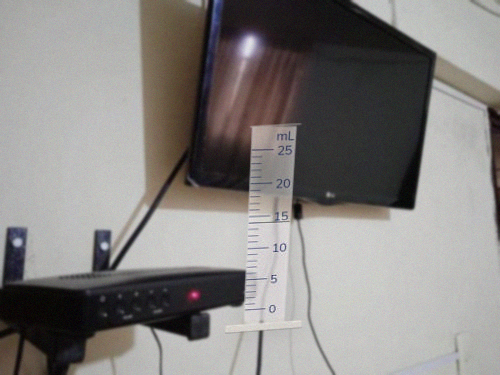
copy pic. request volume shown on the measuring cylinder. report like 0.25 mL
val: 14 mL
